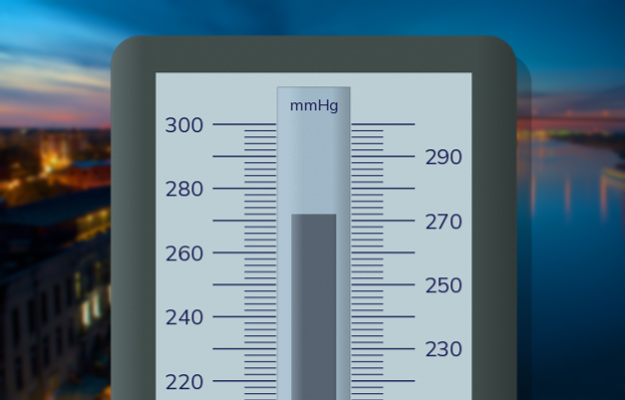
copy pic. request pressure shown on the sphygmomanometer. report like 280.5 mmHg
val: 272 mmHg
